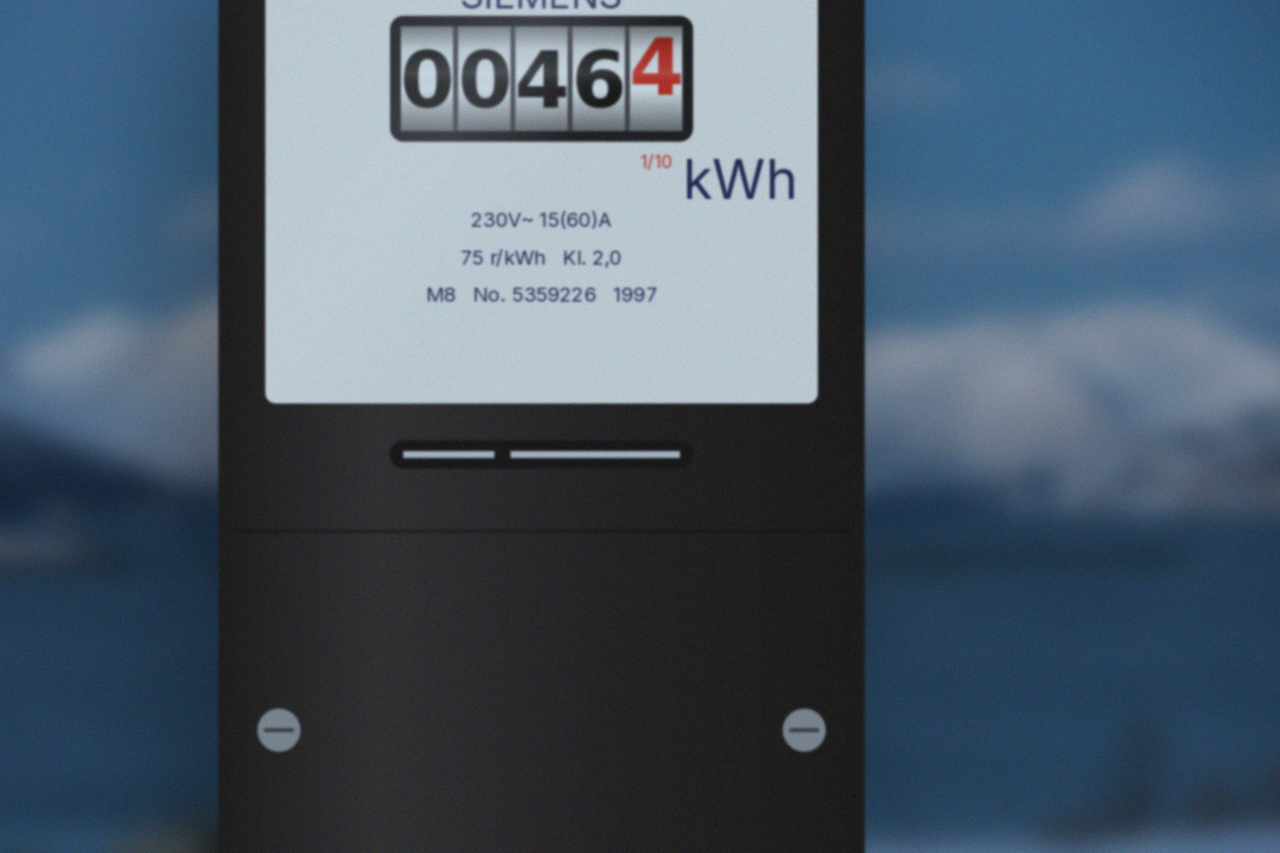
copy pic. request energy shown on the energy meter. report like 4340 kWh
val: 46.4 kWh
